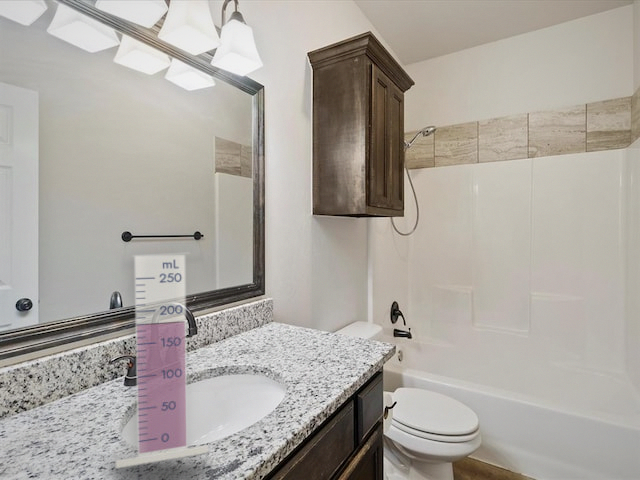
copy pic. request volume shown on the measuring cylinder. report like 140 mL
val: 180 mL
